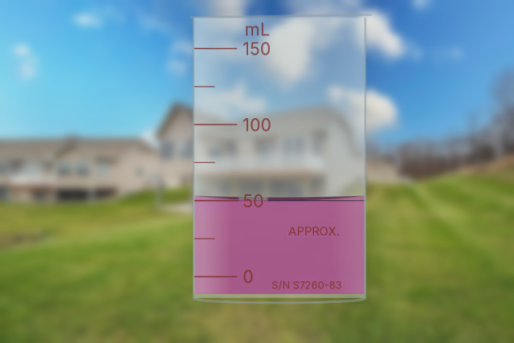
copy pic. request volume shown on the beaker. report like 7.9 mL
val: 50 mL
